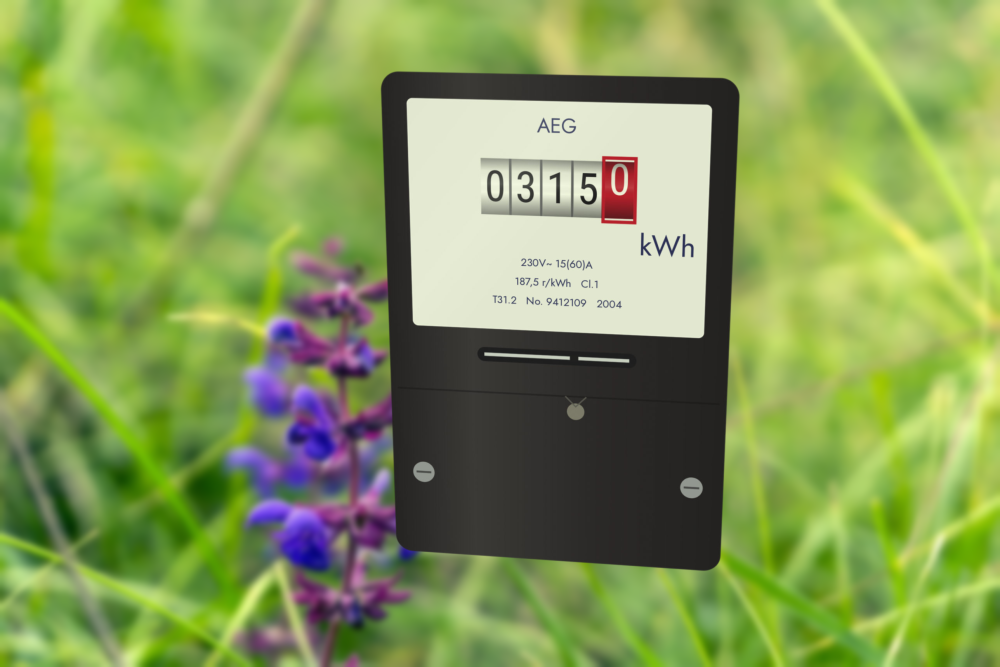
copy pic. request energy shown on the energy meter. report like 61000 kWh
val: 315.0 kWh
